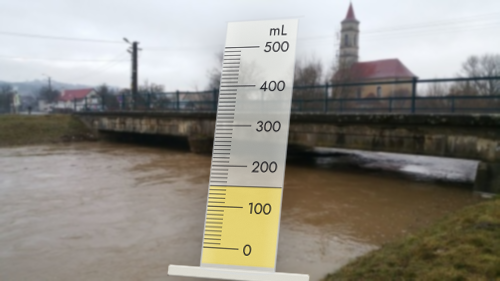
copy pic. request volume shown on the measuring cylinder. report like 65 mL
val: 150 mL
